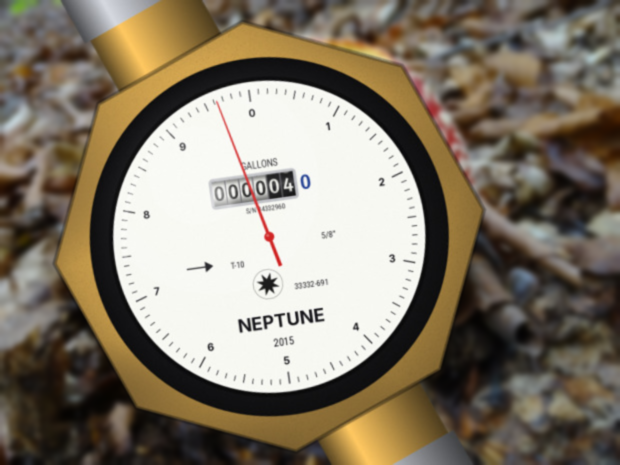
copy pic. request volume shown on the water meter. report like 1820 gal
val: 39.6 gal
